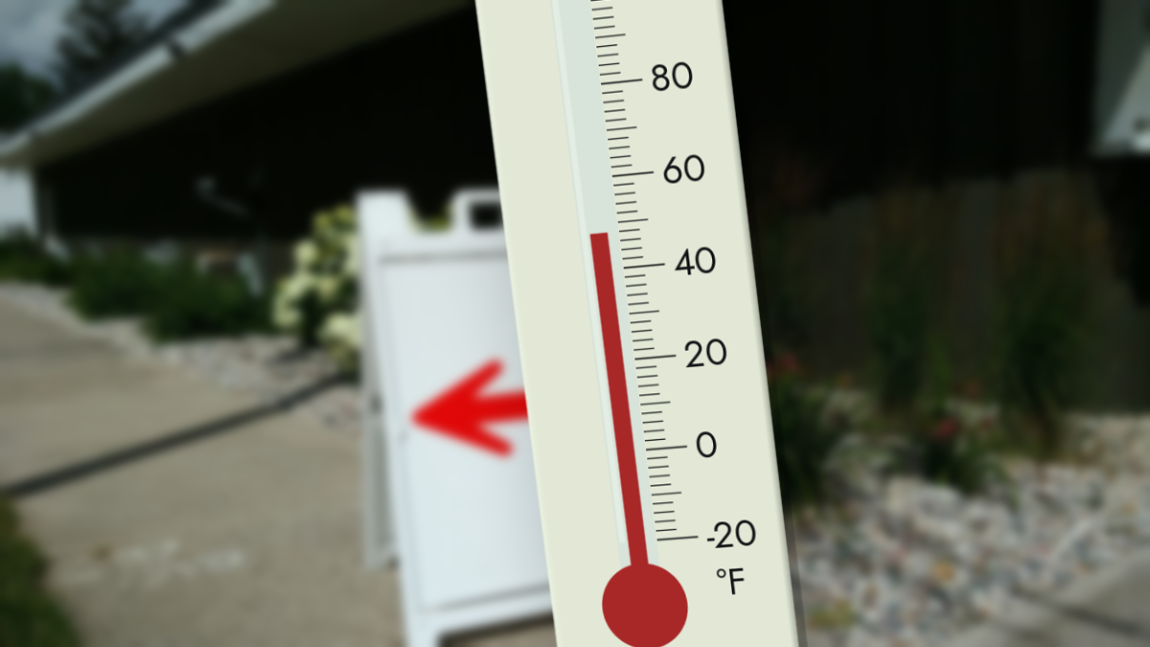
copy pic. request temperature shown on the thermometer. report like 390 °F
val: 48 °F
